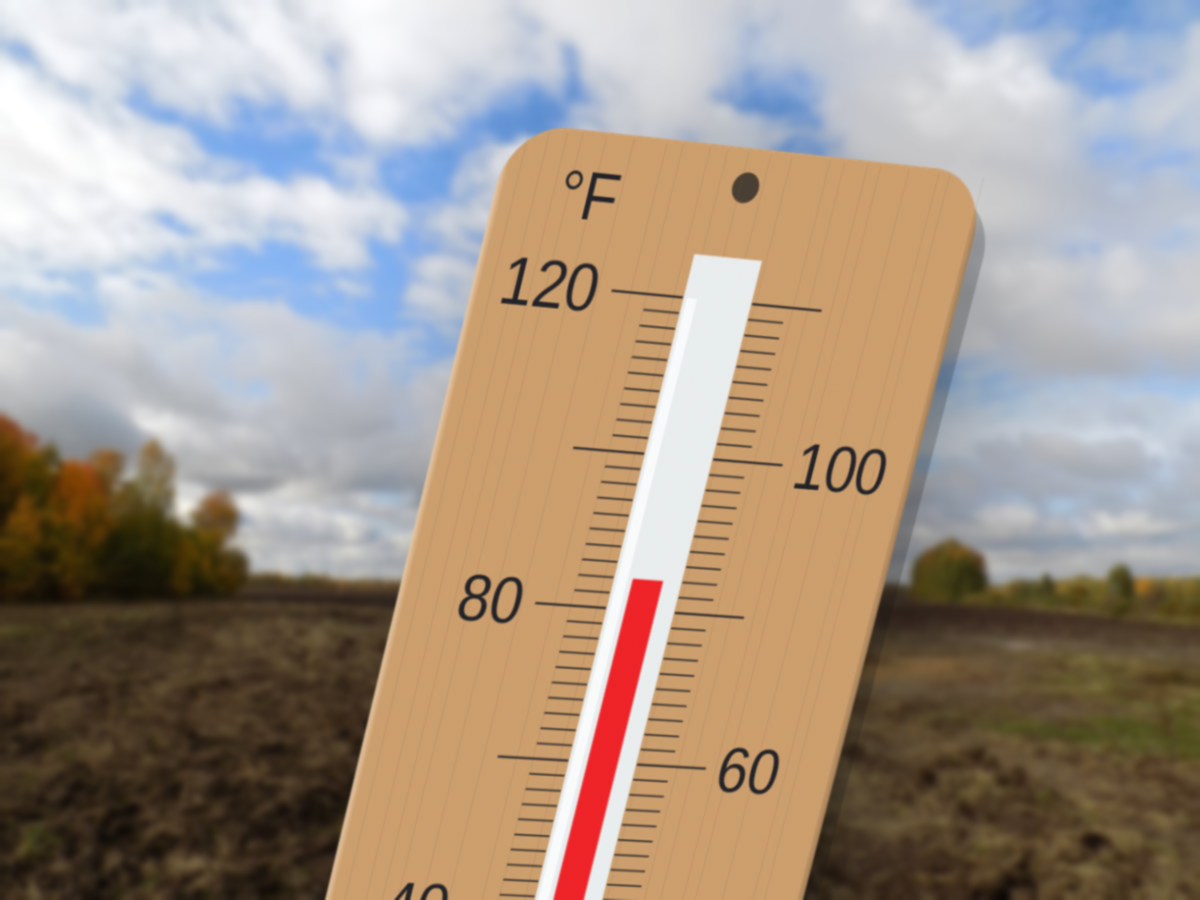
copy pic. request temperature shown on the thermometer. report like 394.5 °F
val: 84 °F
